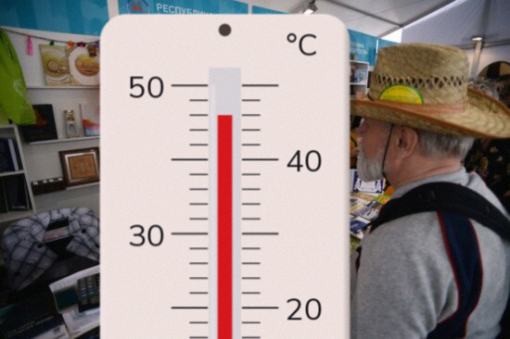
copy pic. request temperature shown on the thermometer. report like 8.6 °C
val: 46 °C
